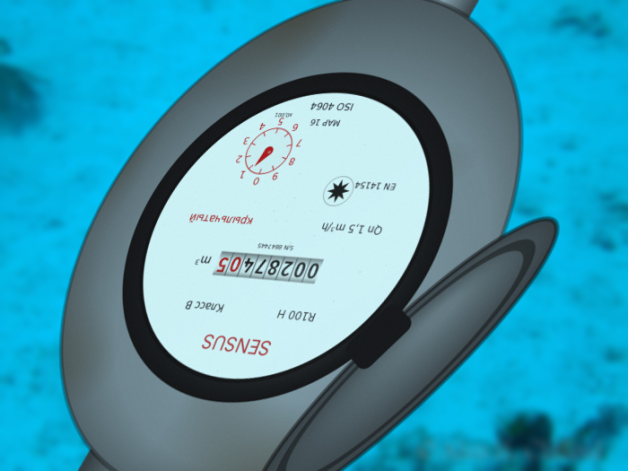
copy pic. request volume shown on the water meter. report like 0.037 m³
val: 2874.050 m³
